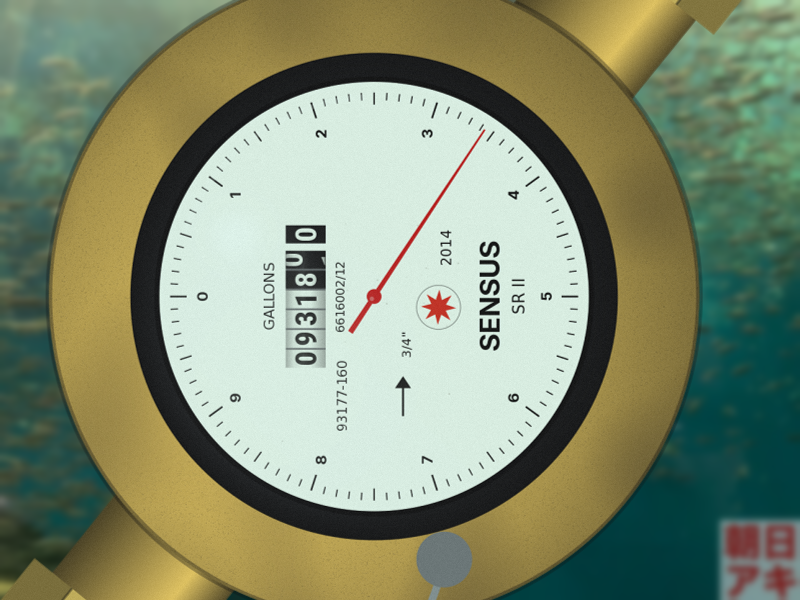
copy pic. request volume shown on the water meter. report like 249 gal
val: 931803.4 gal
